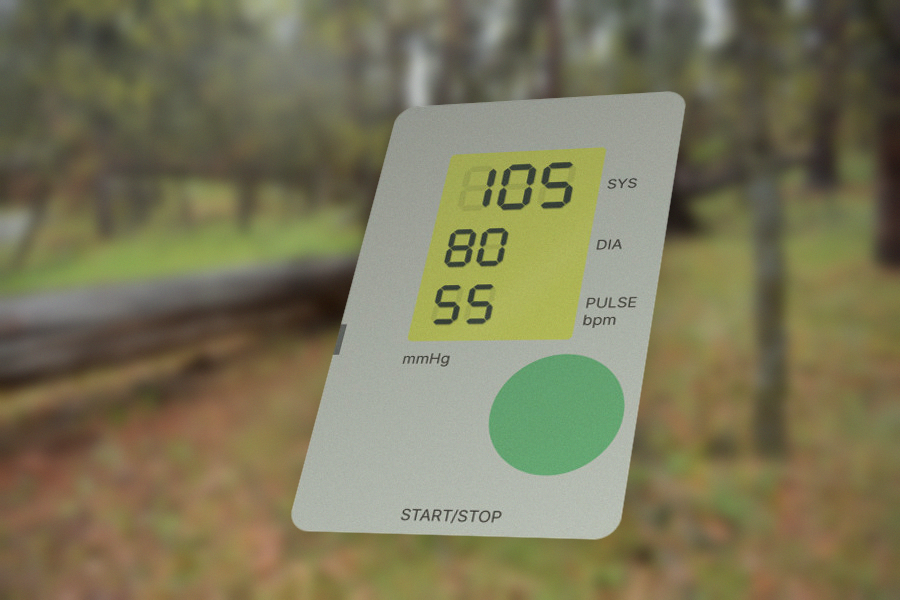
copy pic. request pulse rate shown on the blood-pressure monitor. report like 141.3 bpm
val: 55 bpm
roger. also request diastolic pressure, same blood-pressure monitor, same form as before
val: 80 mmHg
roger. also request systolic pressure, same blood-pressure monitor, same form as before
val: 105 mmHg
